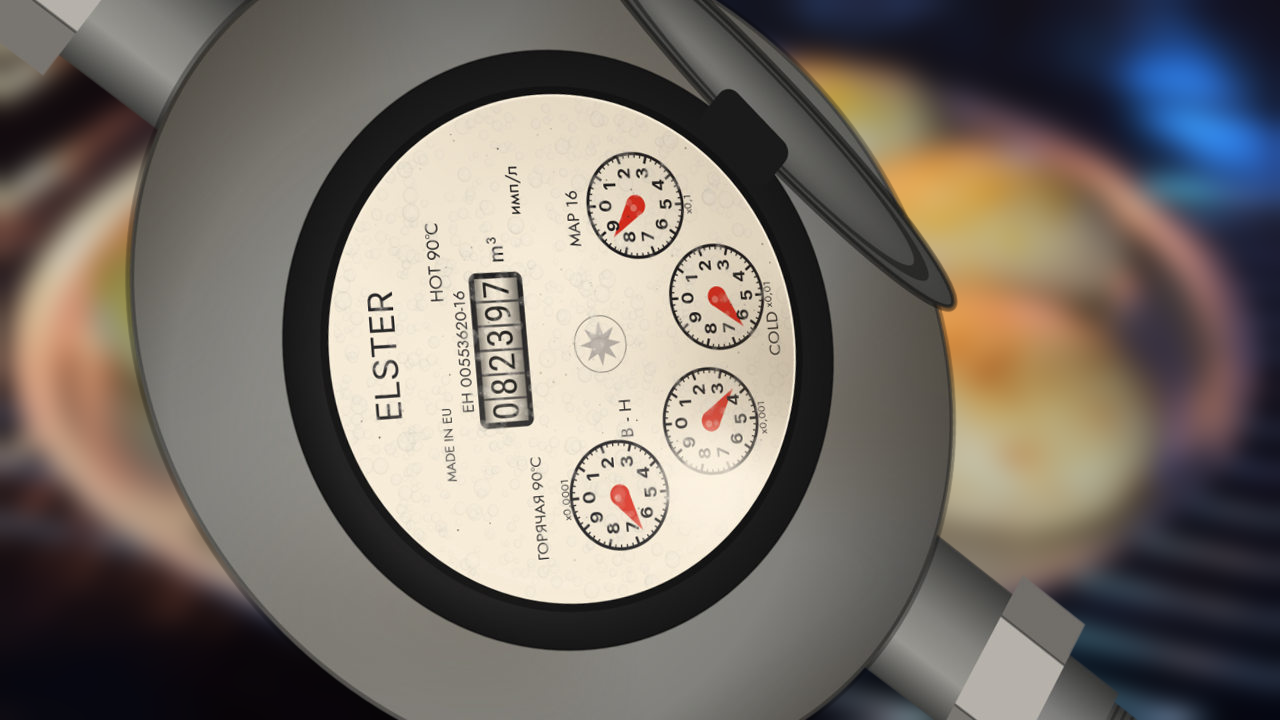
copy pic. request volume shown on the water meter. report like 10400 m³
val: 82397.8636 m³
